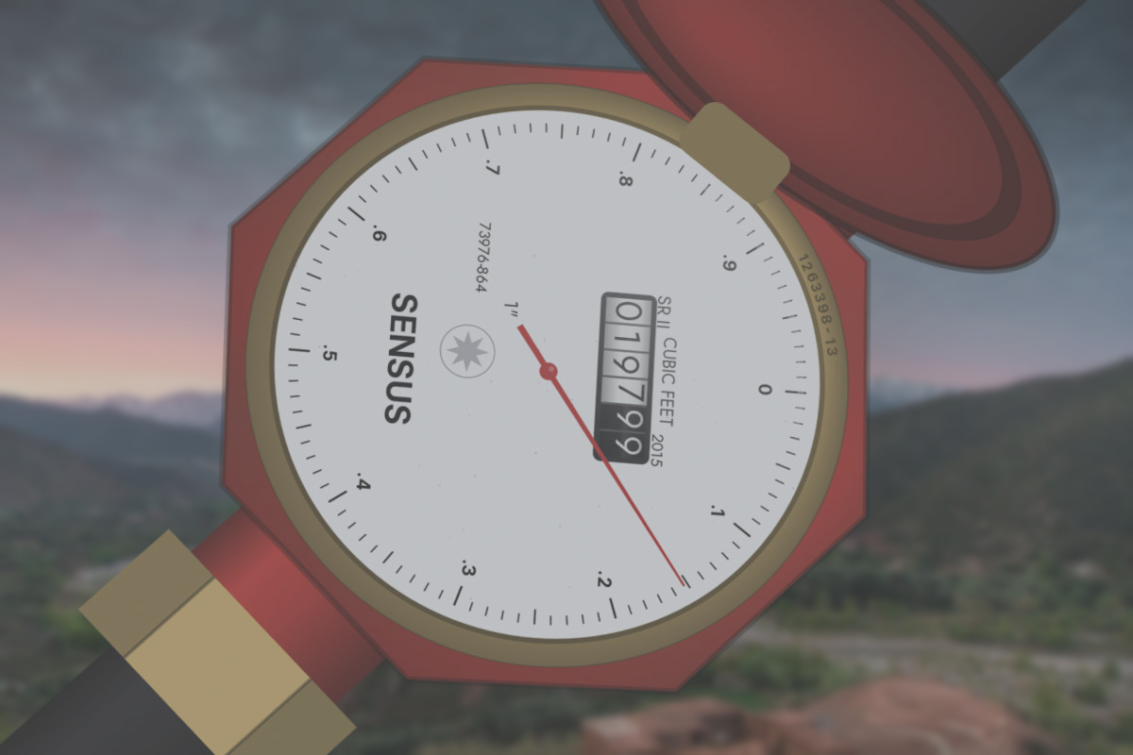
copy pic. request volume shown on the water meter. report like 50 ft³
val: 19799.15 ft³
